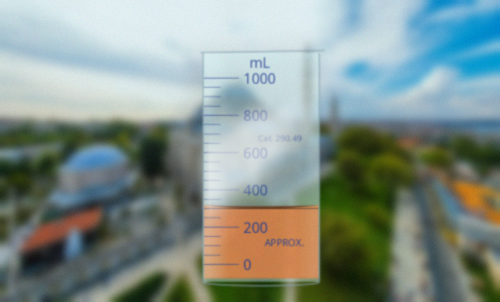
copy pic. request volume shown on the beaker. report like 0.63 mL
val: 300 mL
